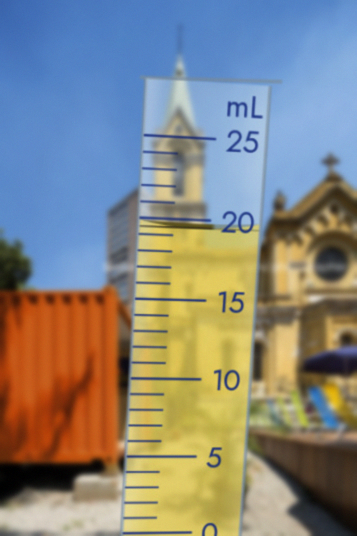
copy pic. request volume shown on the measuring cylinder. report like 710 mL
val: 19.5 mL
